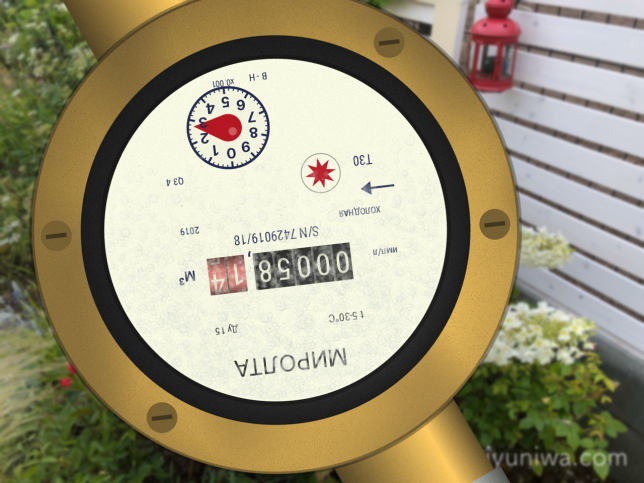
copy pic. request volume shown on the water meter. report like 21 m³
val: 58.142 m³
